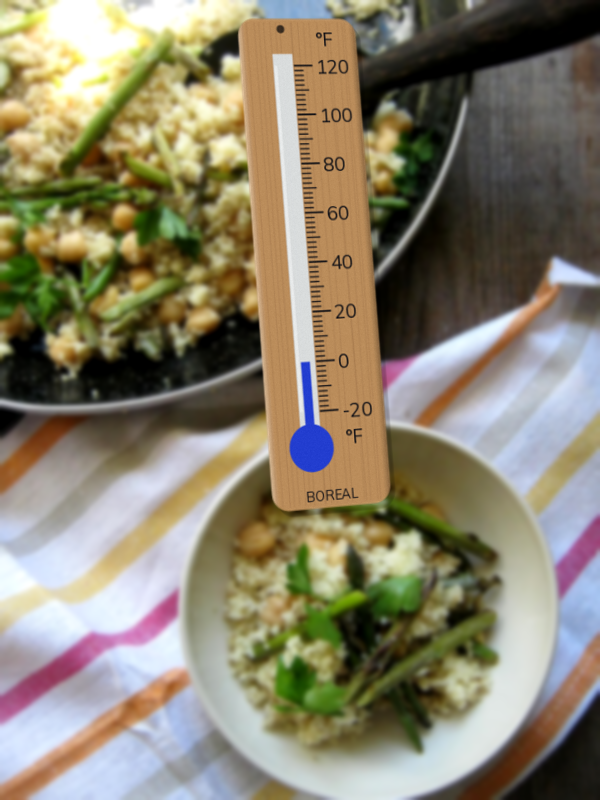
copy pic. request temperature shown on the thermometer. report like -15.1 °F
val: 0 °F
